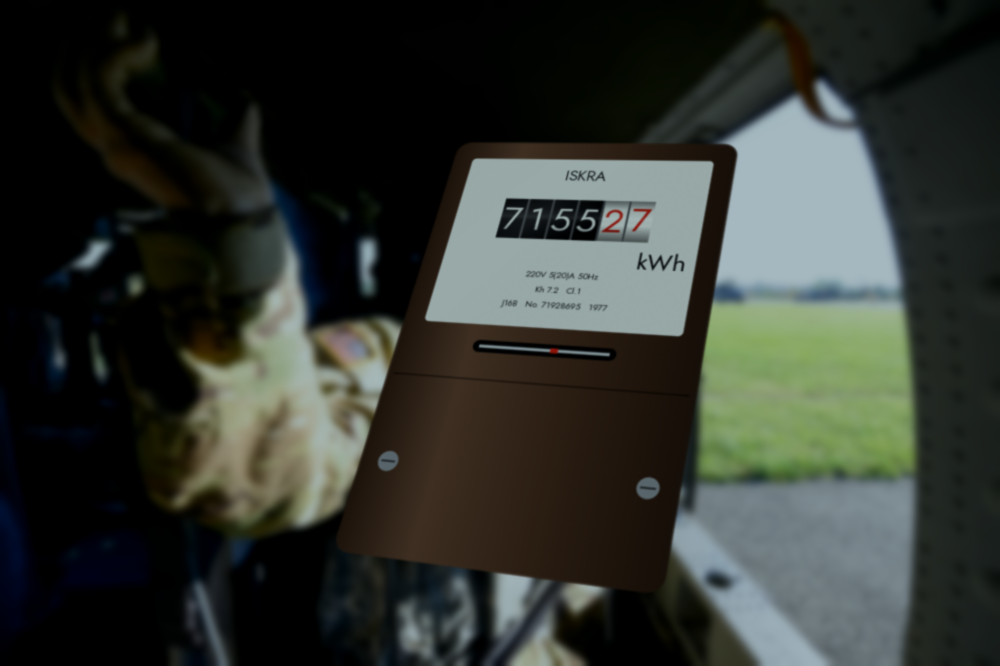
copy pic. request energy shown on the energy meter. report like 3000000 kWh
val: 7155.27 kWh
